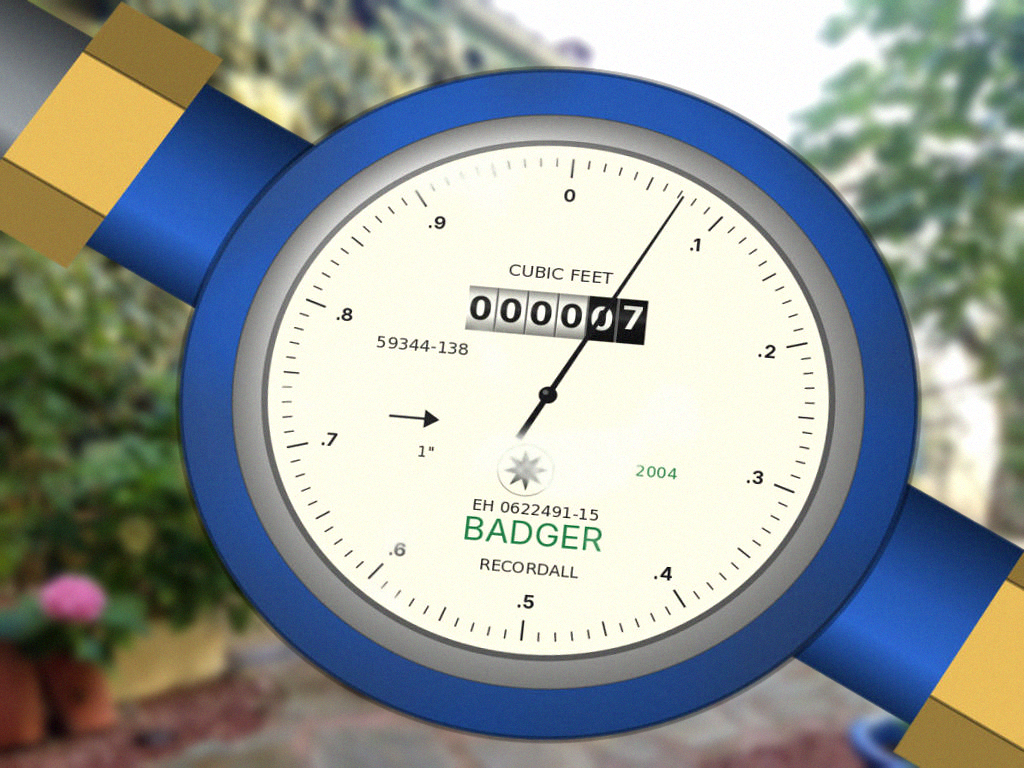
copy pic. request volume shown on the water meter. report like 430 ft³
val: 7.07 ft³
